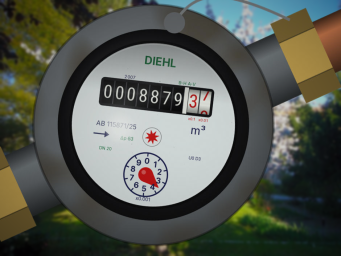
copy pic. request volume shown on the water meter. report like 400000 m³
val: 8879.373 m³
